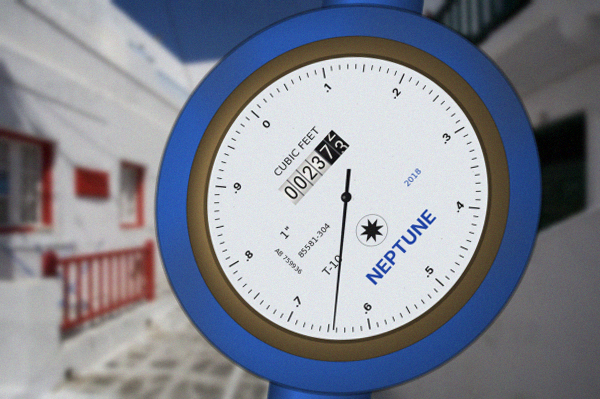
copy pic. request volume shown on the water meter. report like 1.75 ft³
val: 2372.64 ft³
